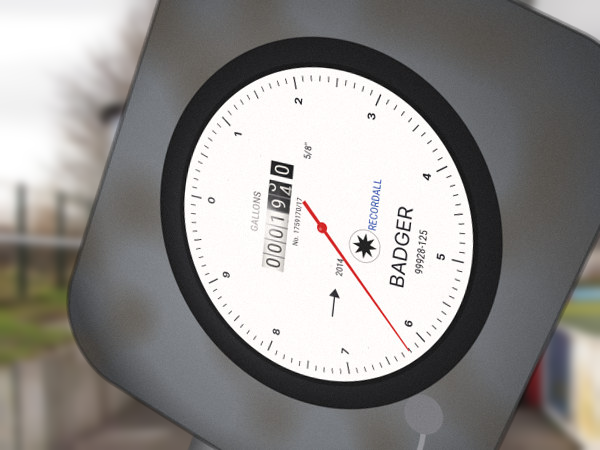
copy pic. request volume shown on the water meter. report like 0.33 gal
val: 1936.2 gal
